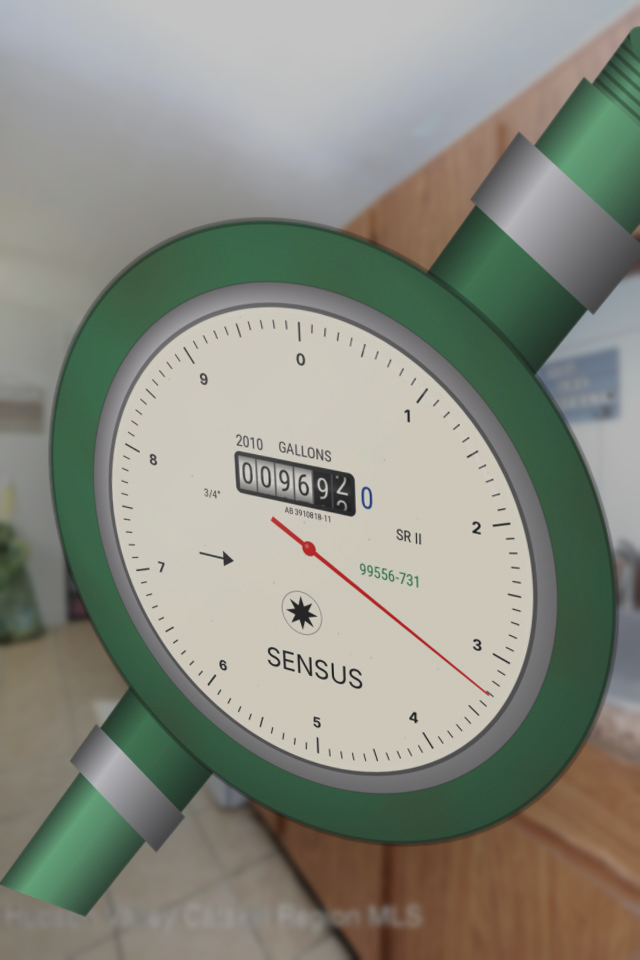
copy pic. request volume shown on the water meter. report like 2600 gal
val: 96923.3 gal
